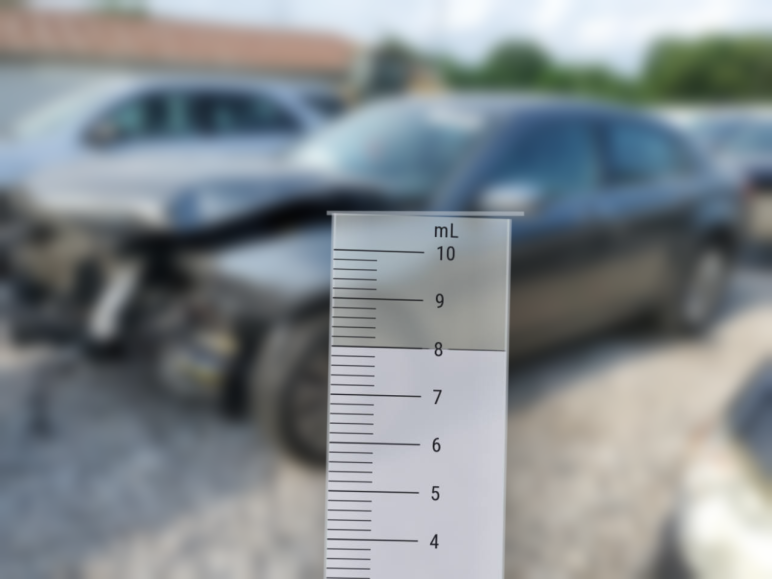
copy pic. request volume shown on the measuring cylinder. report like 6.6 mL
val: 8 mL
